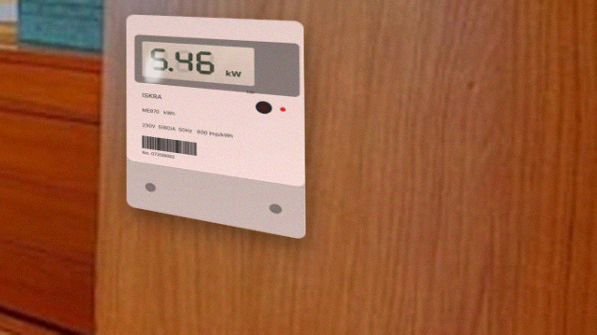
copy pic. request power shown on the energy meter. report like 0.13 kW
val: 5.46 kW
